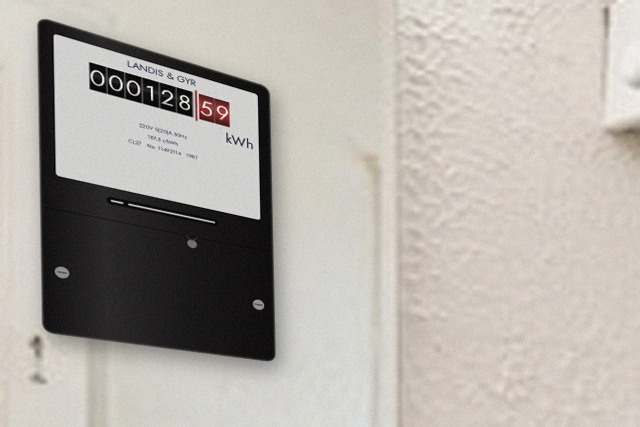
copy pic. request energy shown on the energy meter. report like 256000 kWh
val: 128.59 kWh
